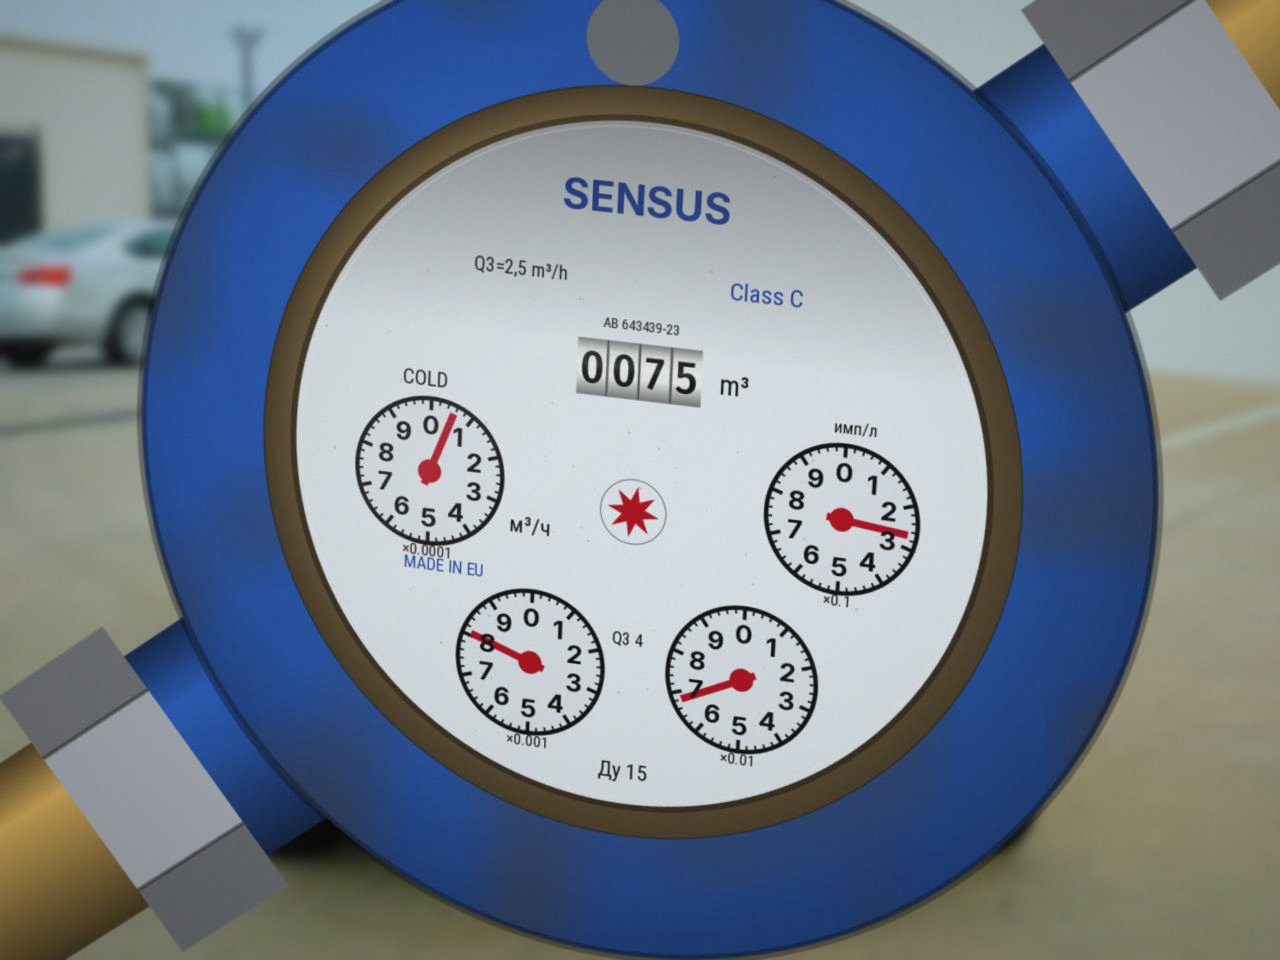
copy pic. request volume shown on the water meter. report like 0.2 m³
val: 75.2680 m³
